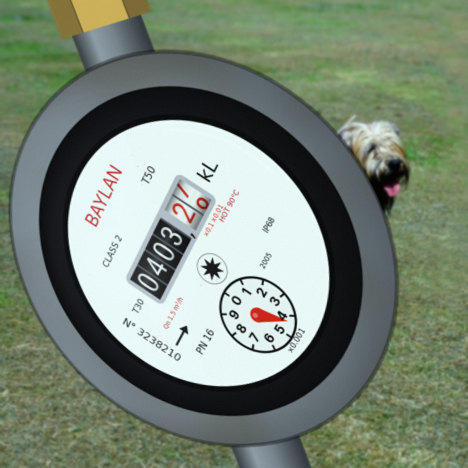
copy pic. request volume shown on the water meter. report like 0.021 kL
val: 403.274 kL
